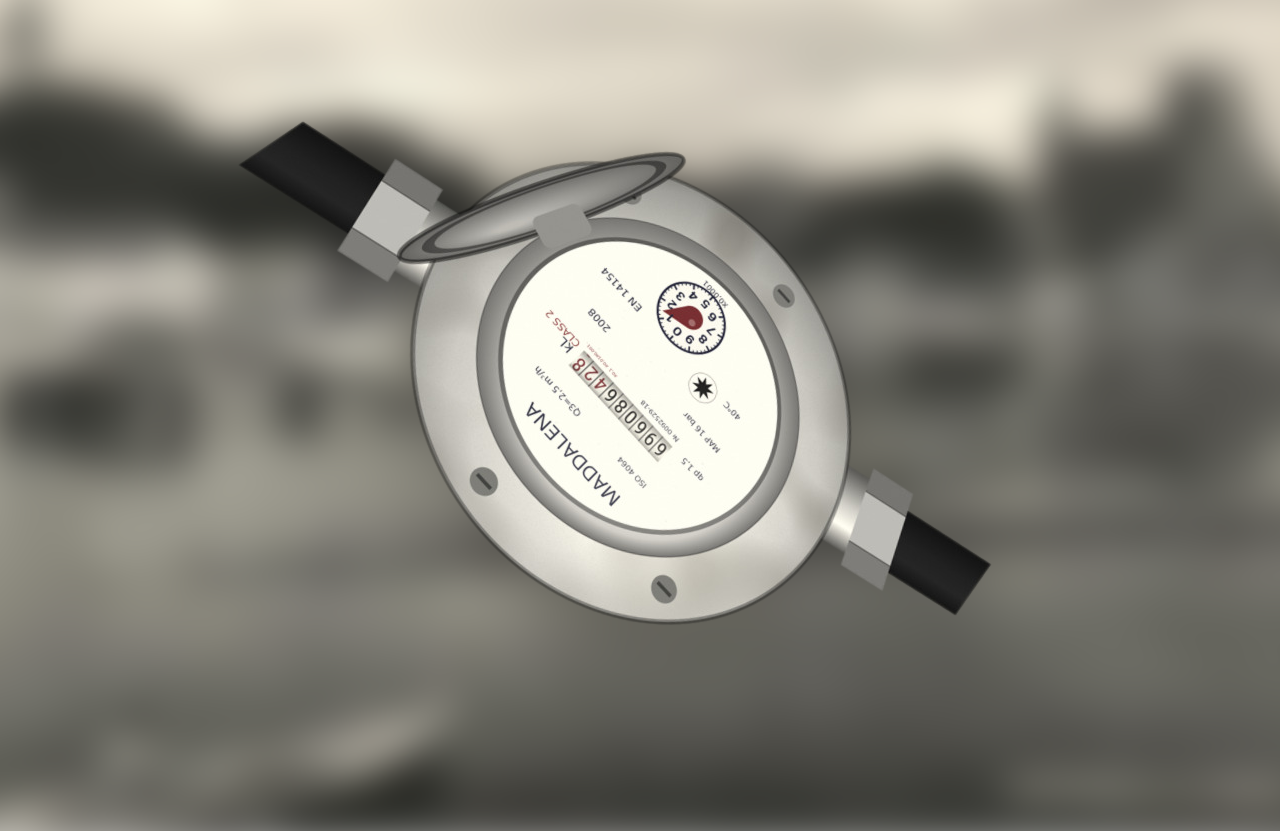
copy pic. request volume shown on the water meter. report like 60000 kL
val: 696086.4281 kL
